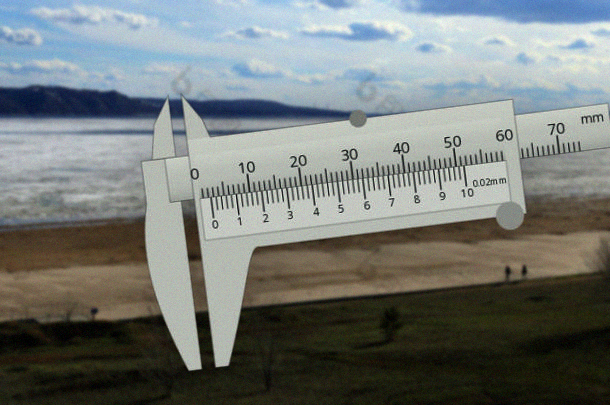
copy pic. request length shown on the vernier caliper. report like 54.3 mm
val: 2.5 mm
